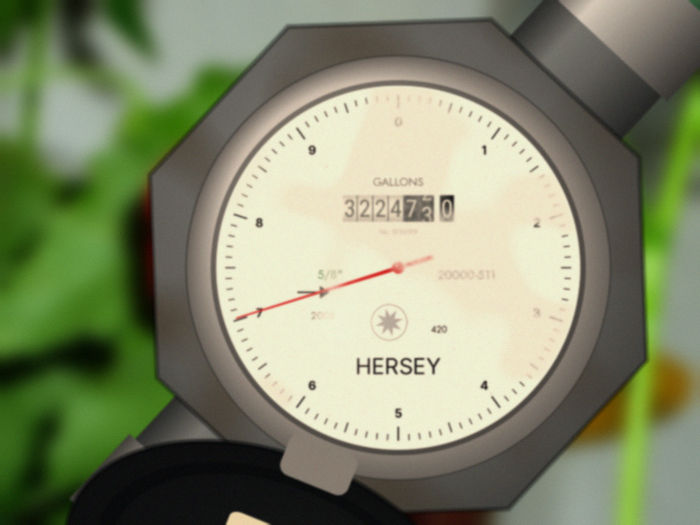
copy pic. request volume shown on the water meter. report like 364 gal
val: 3224727.0 gal
